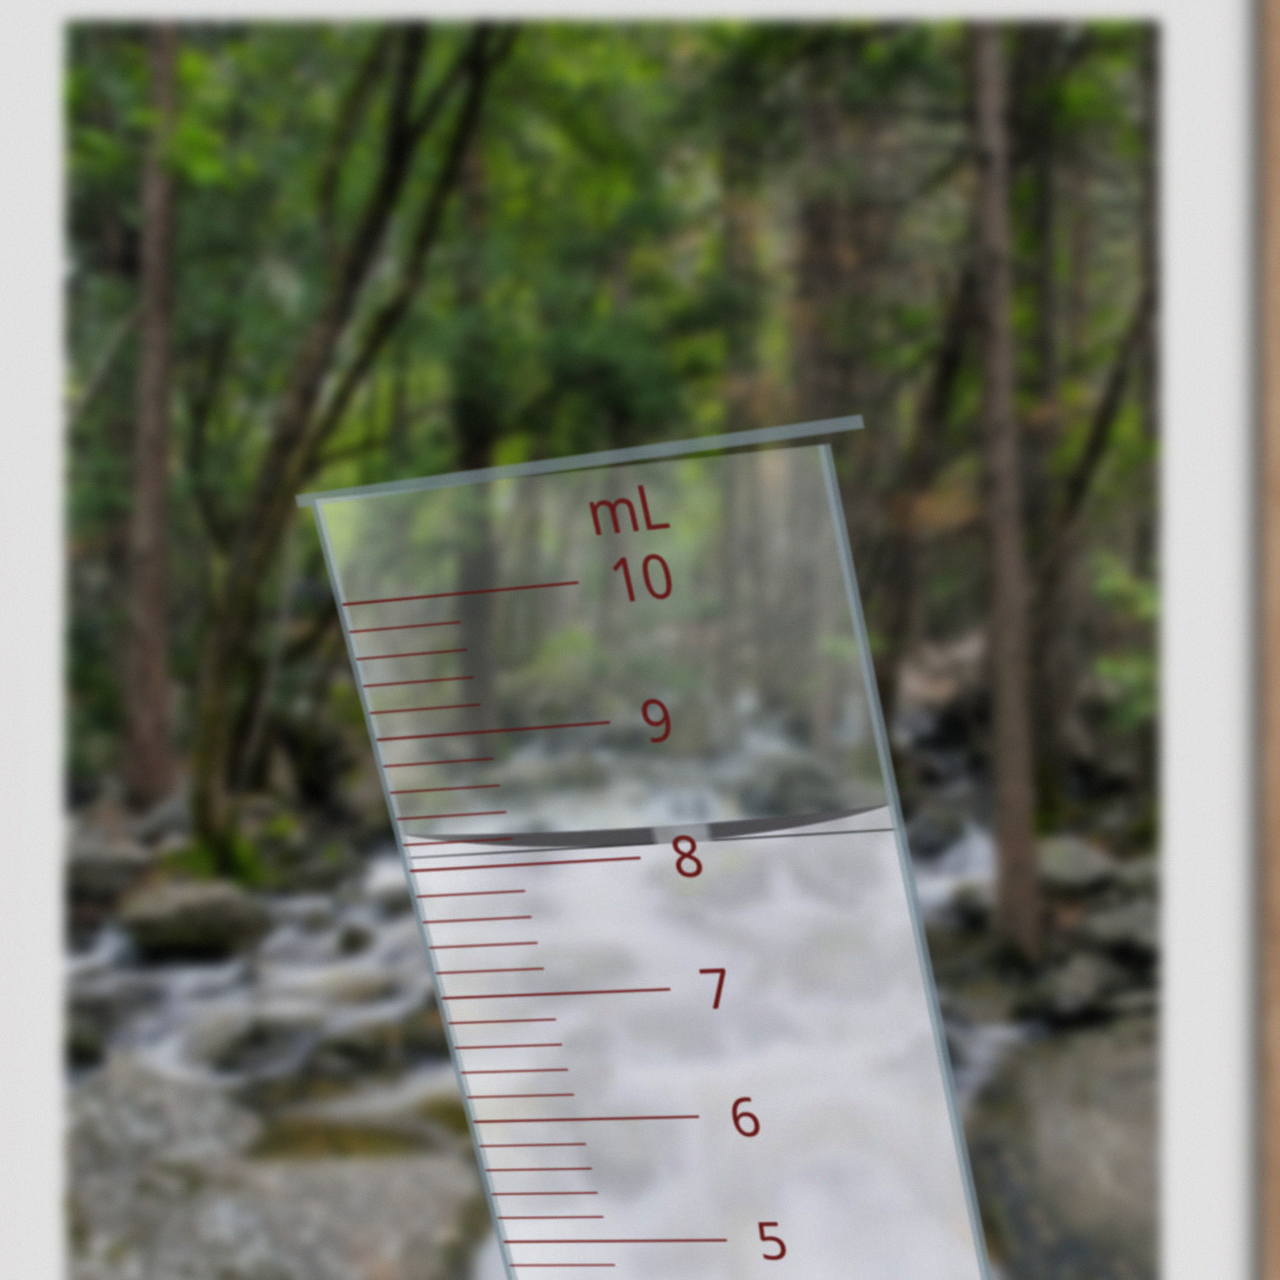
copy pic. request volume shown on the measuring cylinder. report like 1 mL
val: 8.1 mL
